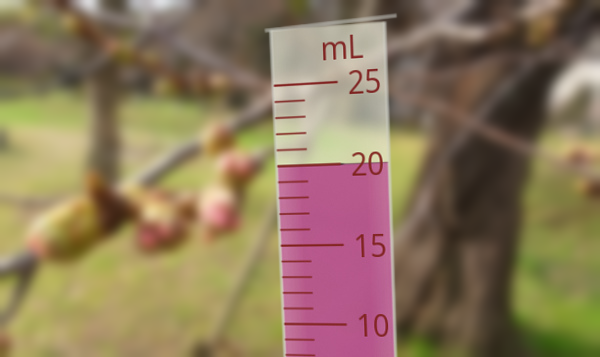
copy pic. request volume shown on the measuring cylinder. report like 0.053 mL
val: 20 mL
